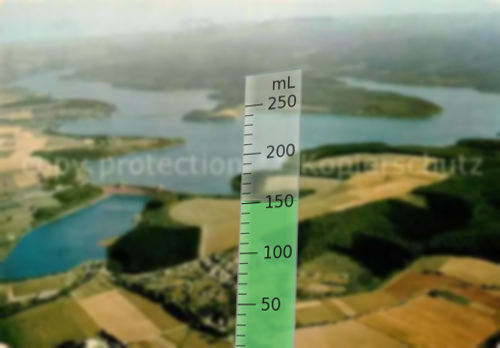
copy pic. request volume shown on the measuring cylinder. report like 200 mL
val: 150 mL
